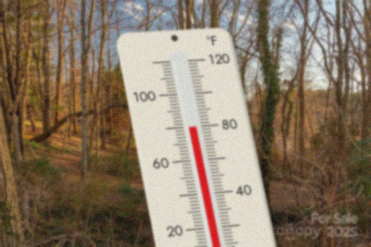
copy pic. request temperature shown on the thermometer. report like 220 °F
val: 80 °F
